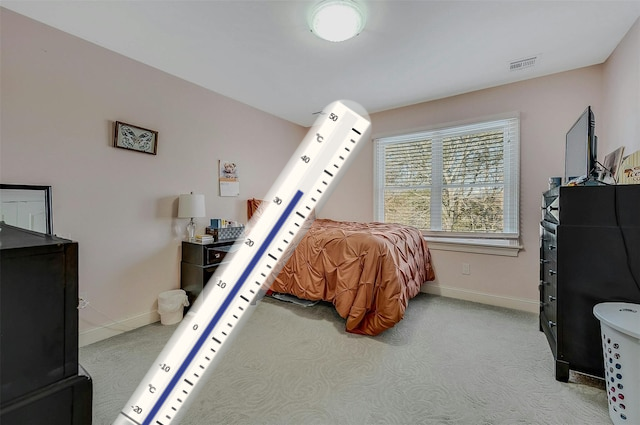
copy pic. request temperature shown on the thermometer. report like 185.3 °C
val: 34 °C
